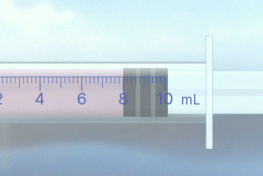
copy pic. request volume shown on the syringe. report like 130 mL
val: 8 mL
